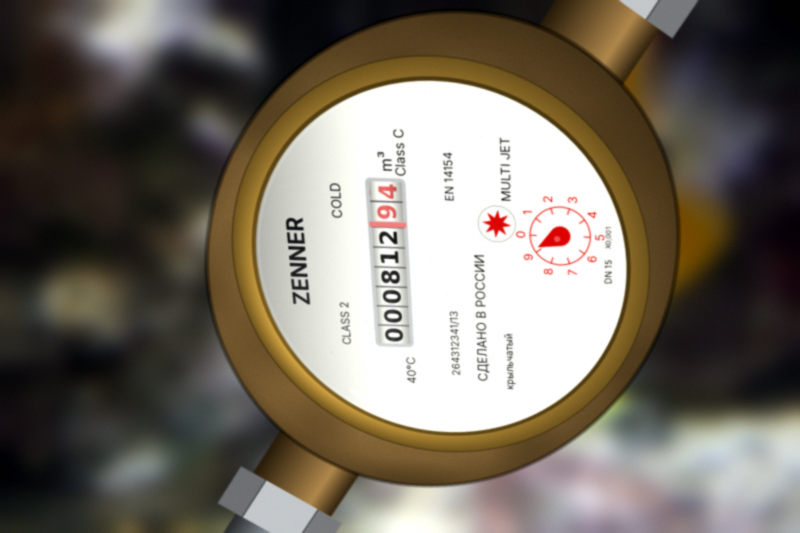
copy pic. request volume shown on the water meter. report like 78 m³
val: 812.939 m³
